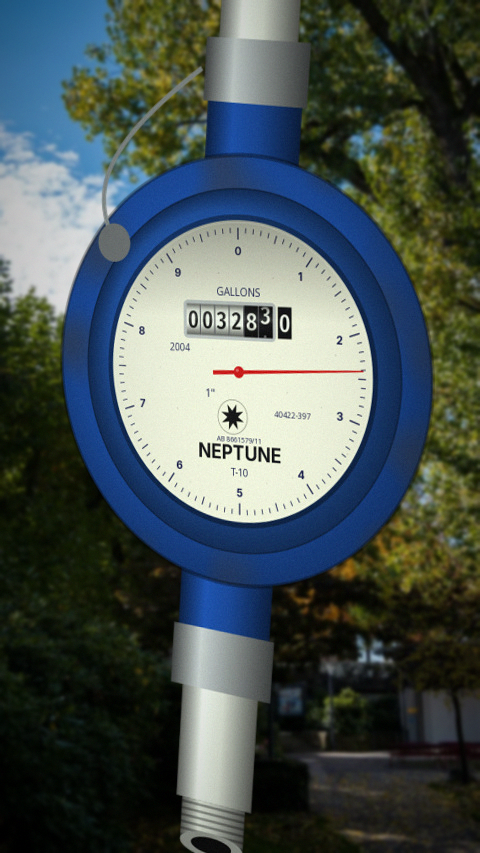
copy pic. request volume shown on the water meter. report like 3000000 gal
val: 32832.4 gal
